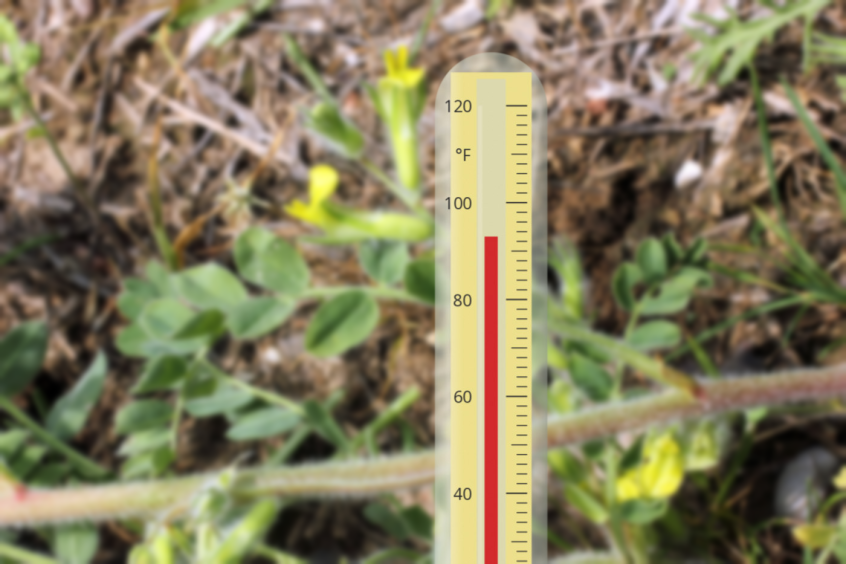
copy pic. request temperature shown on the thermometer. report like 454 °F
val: 93 °F
